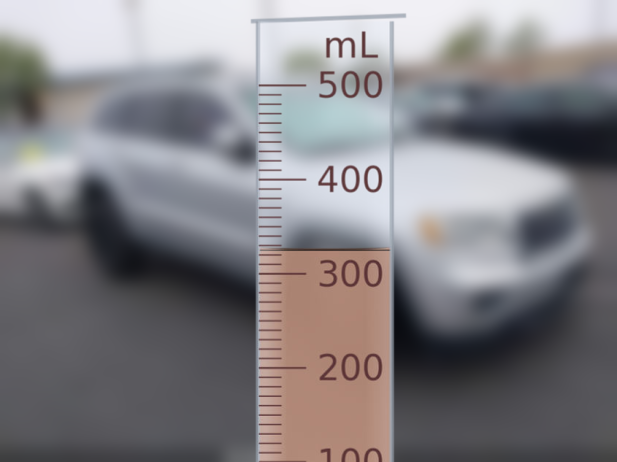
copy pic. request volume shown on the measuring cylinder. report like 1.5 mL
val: 325 mL
